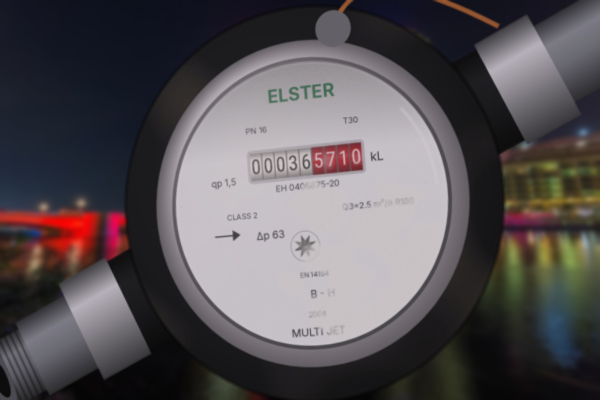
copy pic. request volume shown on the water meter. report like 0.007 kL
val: 36.5710 kL
